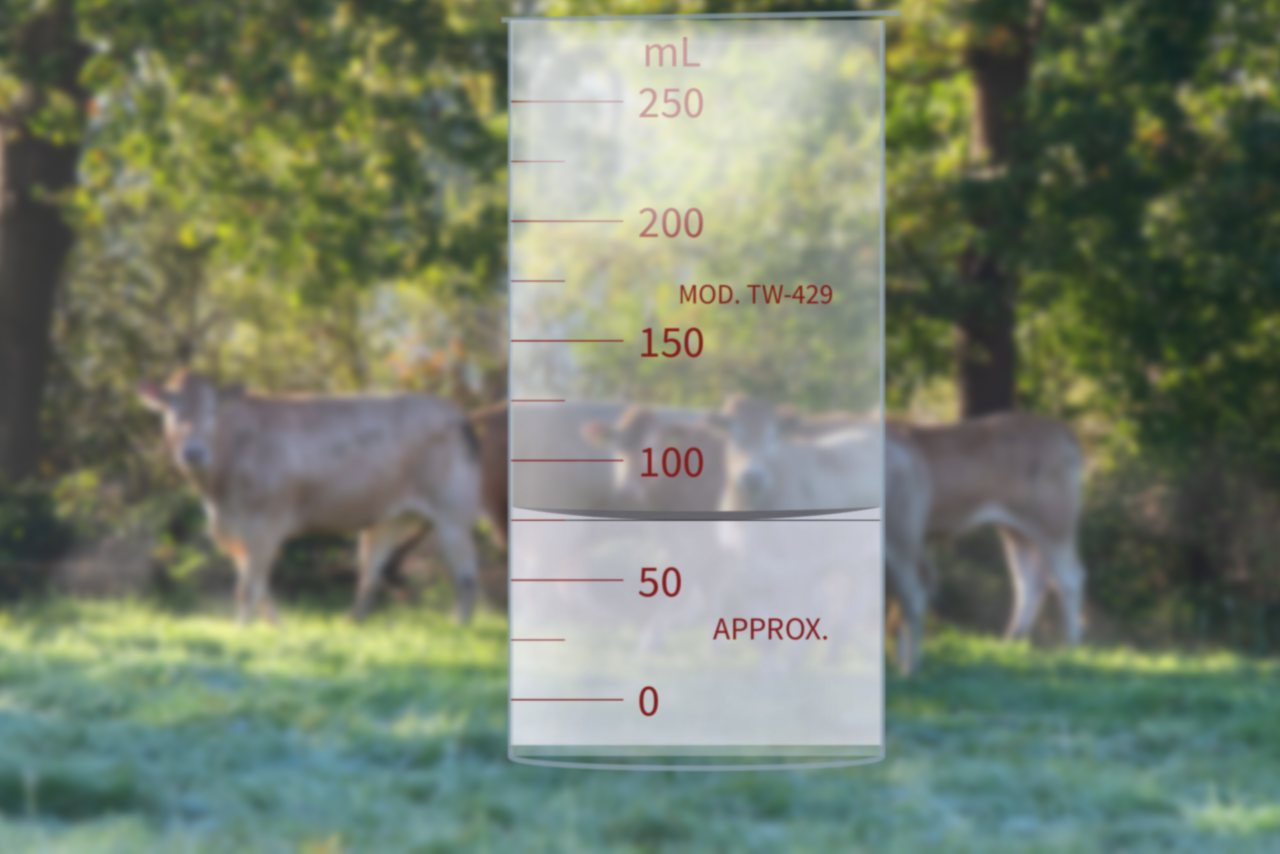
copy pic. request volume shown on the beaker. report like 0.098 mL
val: 75 mL
